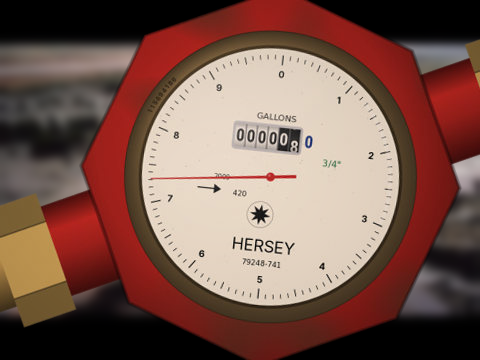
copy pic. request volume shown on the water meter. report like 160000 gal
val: 77.3 gal
